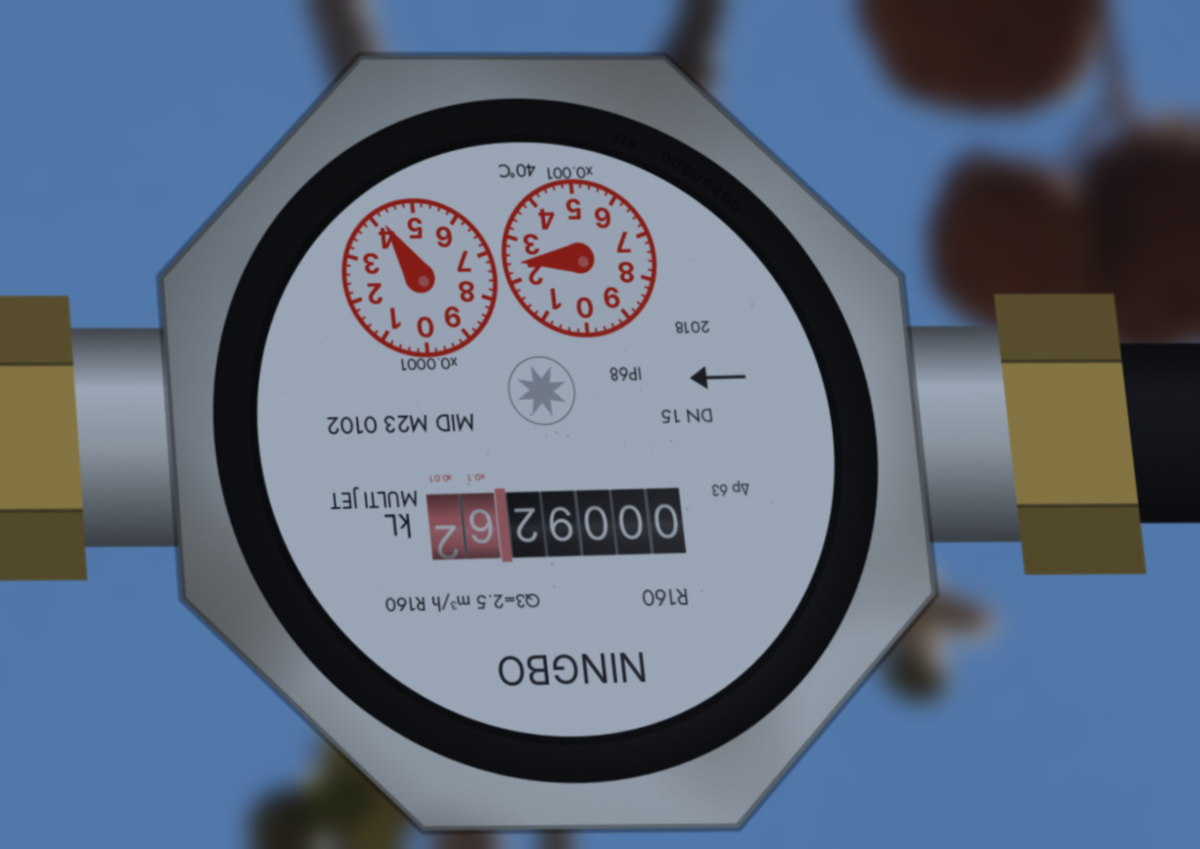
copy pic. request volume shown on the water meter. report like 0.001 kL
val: 92.6224 kL
